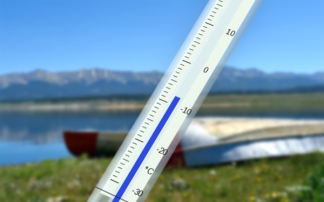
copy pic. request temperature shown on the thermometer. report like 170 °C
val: -8 °C
